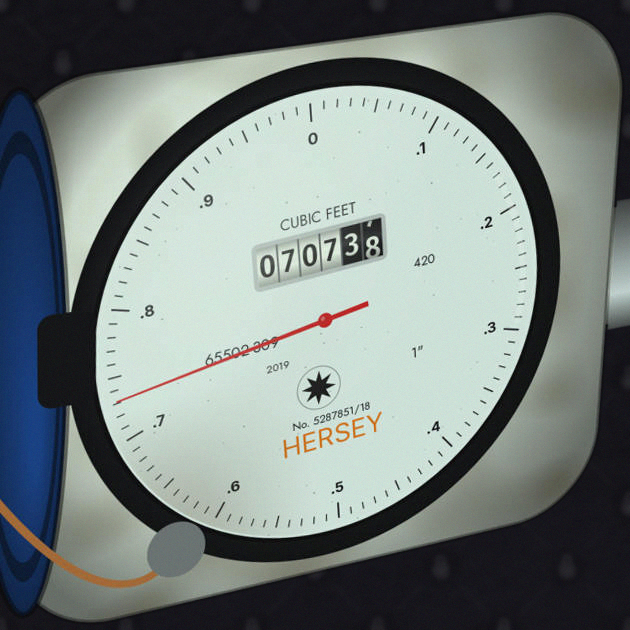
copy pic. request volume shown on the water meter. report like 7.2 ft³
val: 70737.73 ft³
